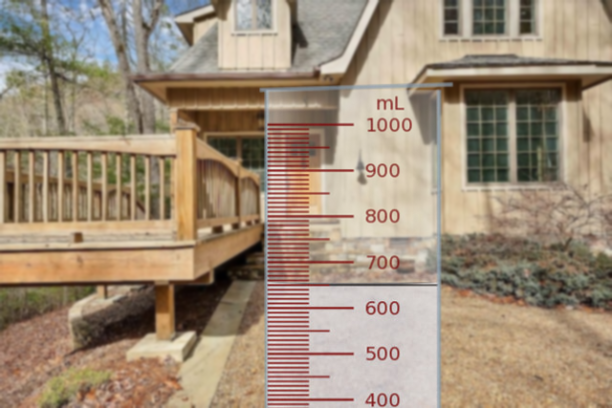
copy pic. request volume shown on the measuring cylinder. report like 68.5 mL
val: 650 mL
